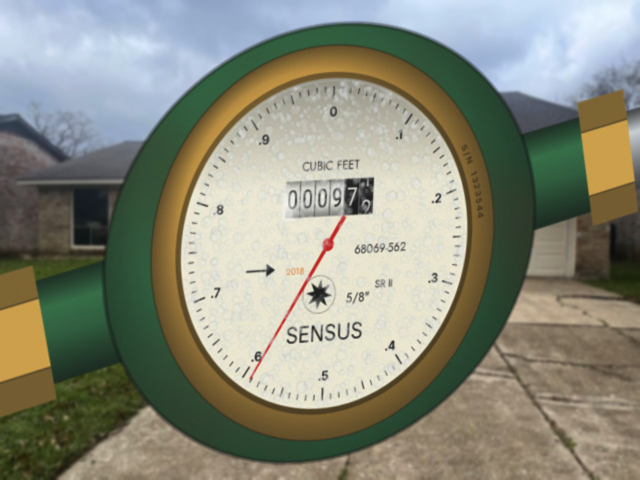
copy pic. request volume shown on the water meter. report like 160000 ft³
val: 971.59 ft³
